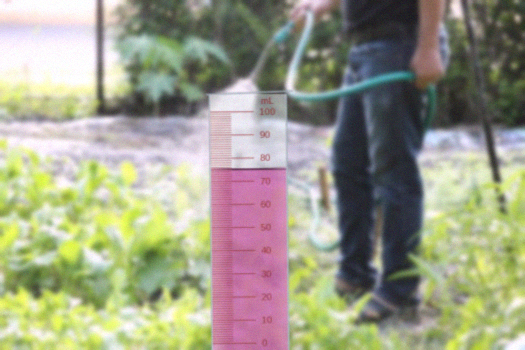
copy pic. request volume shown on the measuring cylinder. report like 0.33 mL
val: 75 mL
